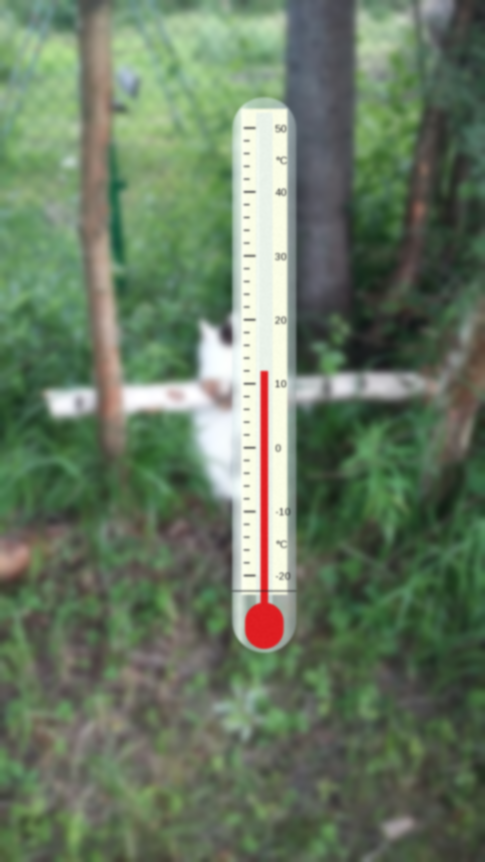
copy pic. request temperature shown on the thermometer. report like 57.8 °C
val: 12 °C
